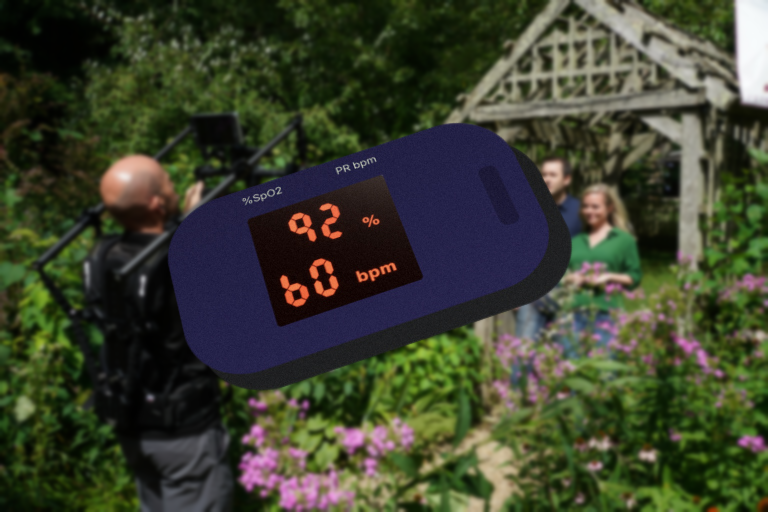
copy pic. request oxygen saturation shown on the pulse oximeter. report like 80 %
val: 92 %
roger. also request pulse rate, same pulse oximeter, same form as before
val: 60 bpm
